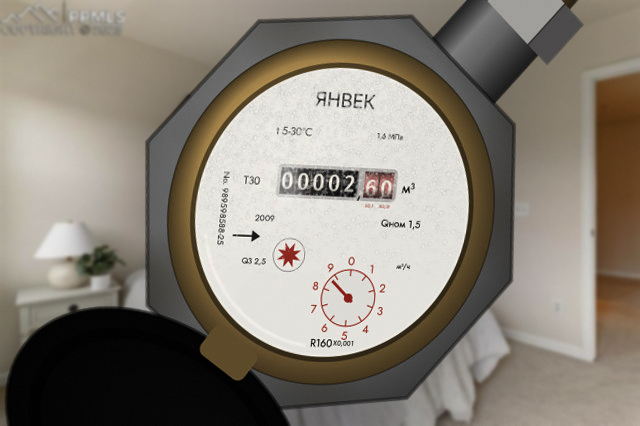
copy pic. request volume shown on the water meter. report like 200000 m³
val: 2.598 m³
